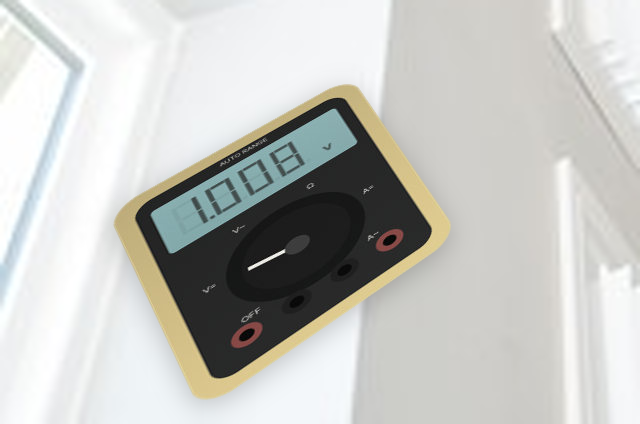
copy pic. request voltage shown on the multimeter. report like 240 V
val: 1.008 V
